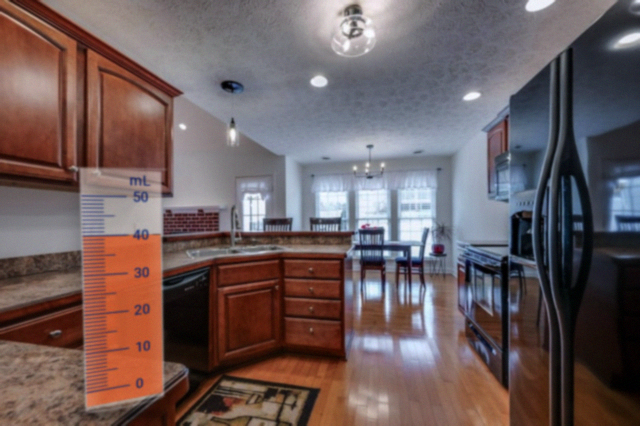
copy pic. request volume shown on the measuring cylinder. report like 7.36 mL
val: 40 mL
